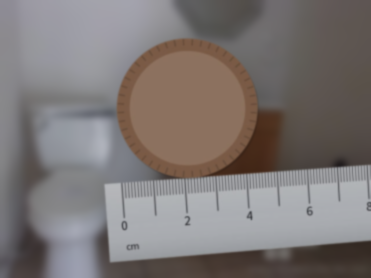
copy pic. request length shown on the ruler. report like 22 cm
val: 4.5 cm
